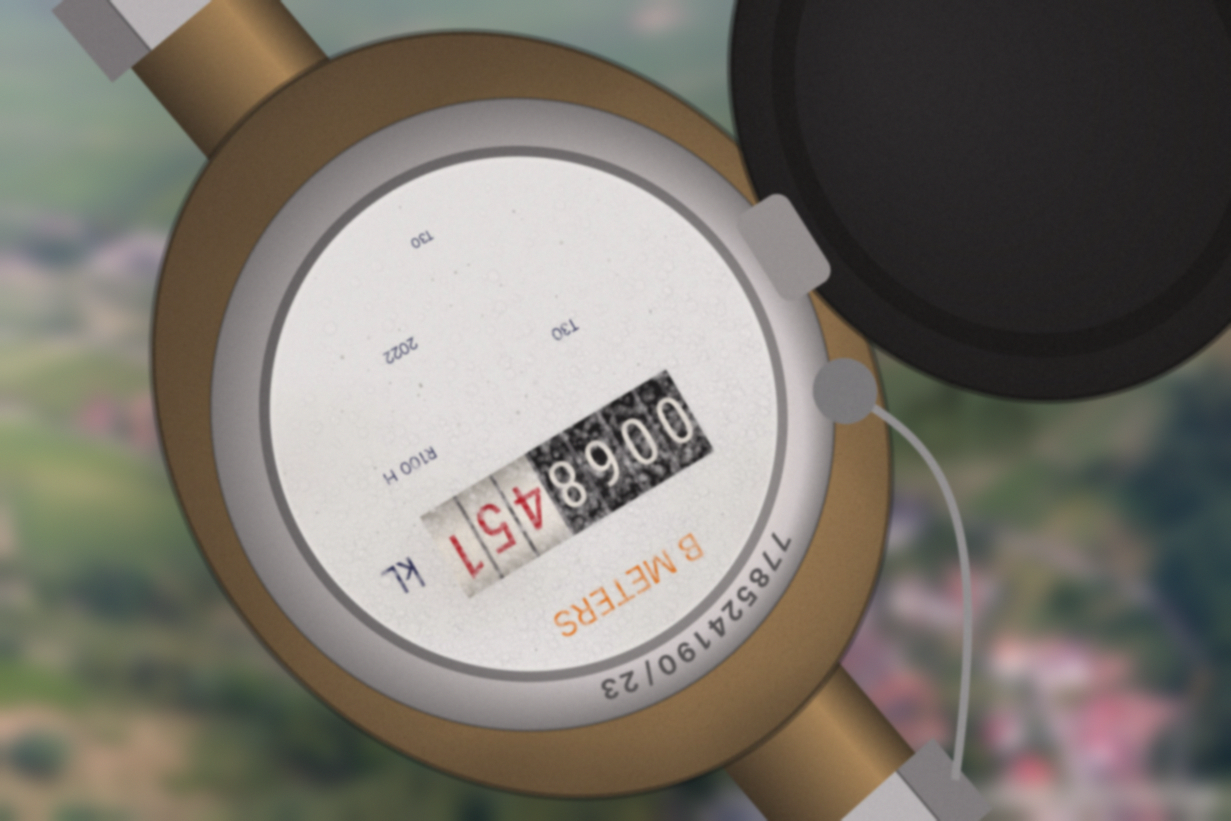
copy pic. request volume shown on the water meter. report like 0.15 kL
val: 68.451 kL
